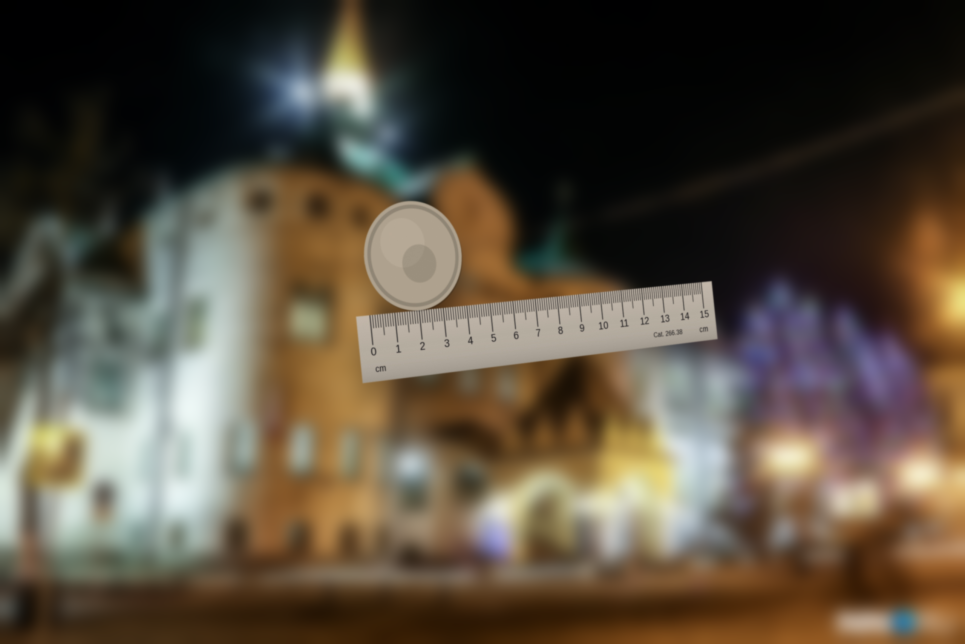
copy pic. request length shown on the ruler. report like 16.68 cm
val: 4 cm
